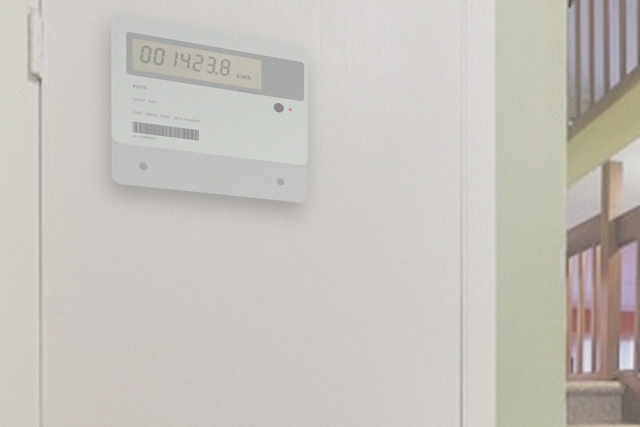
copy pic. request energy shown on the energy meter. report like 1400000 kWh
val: 1423.8 kWh
